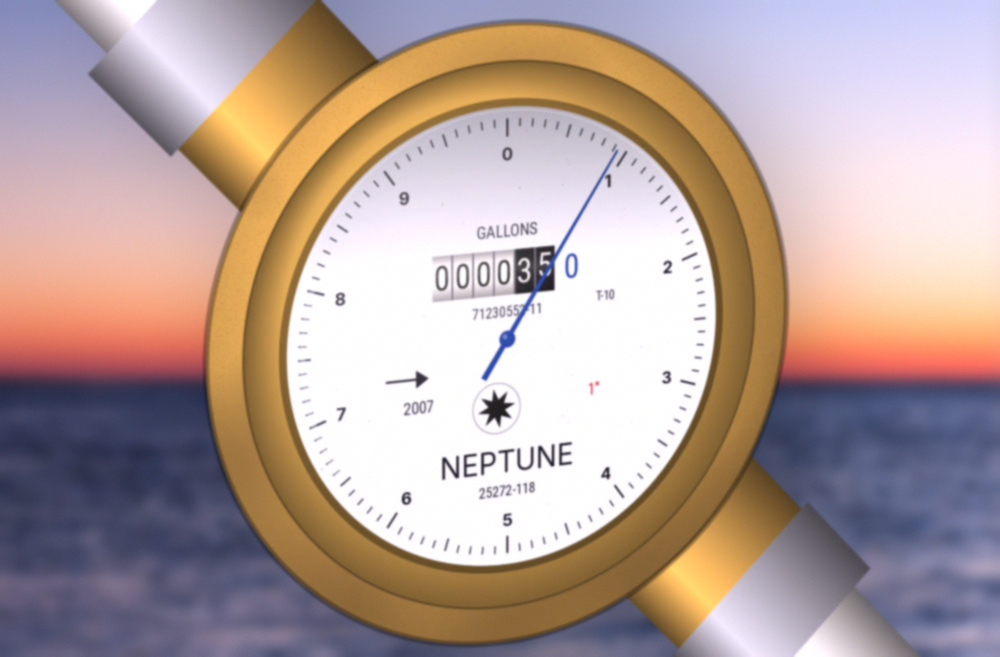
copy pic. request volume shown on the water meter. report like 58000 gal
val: 350.9 gal
